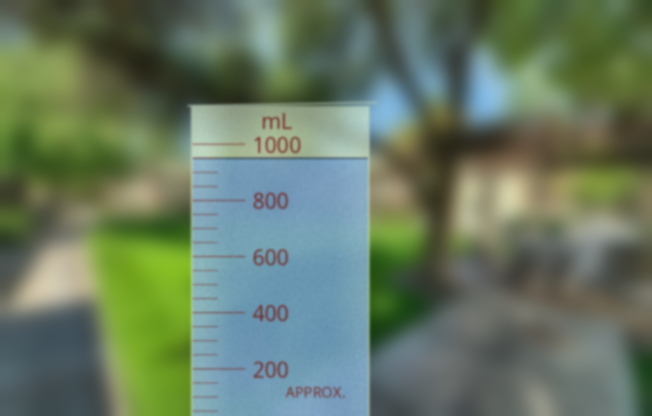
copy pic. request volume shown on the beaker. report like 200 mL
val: 950 mL
